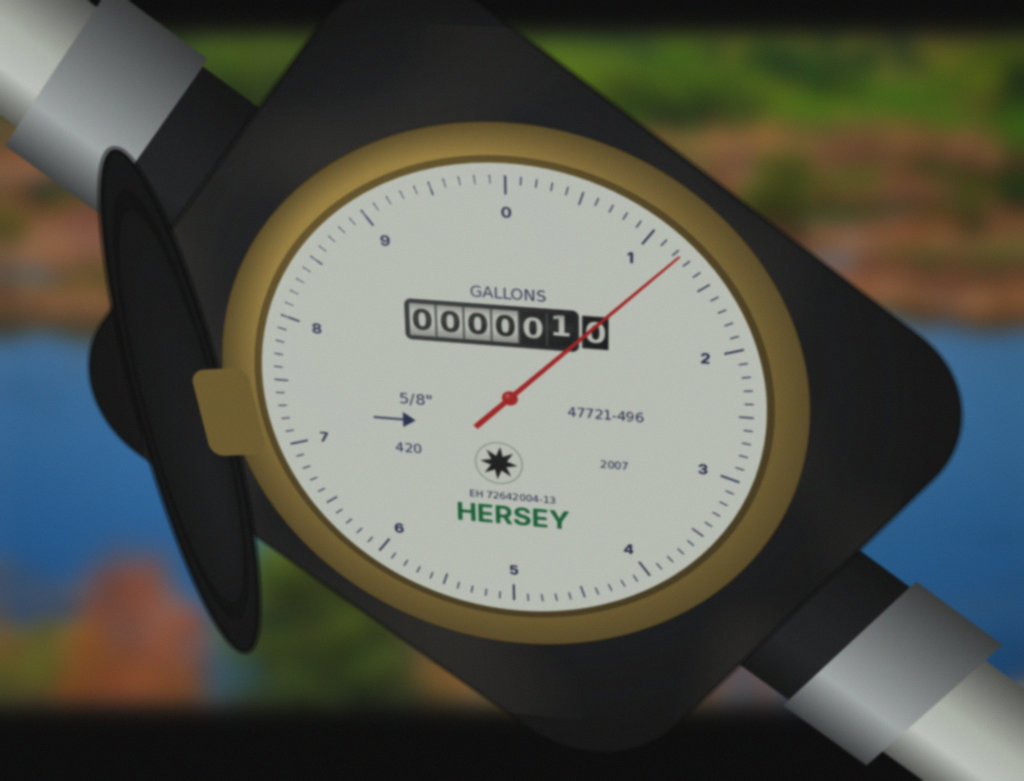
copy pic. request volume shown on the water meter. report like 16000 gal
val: 11.2 gal
